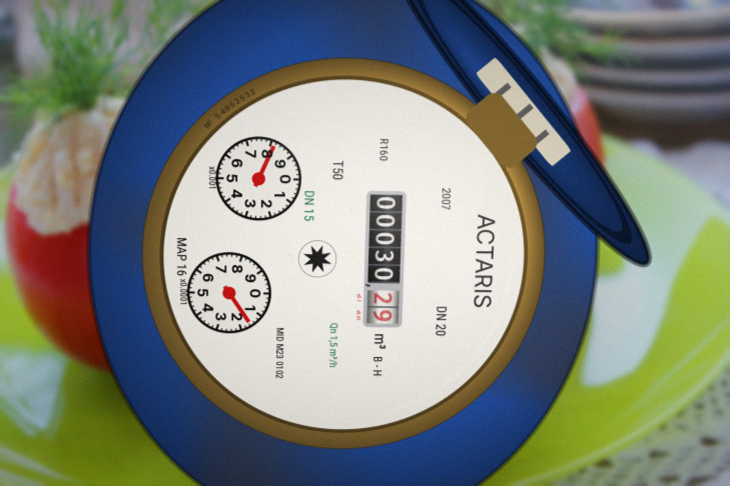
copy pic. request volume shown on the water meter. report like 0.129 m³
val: 30.2981 m³
